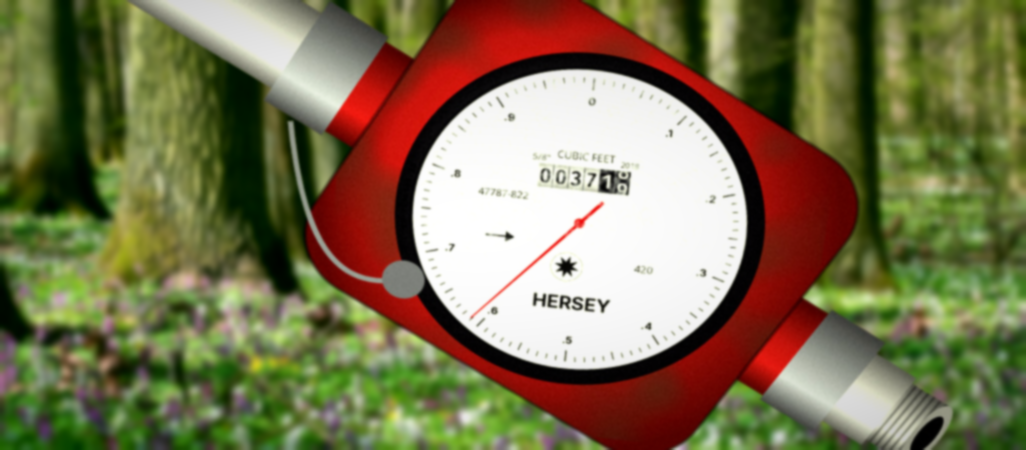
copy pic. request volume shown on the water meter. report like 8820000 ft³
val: 3718.61 ft³
